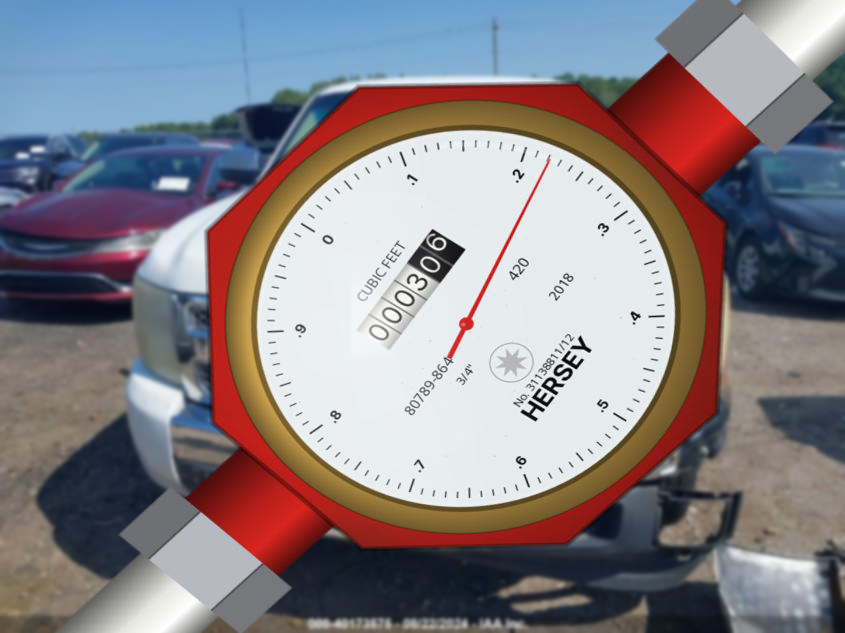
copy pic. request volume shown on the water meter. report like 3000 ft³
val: 306.22 ft³
